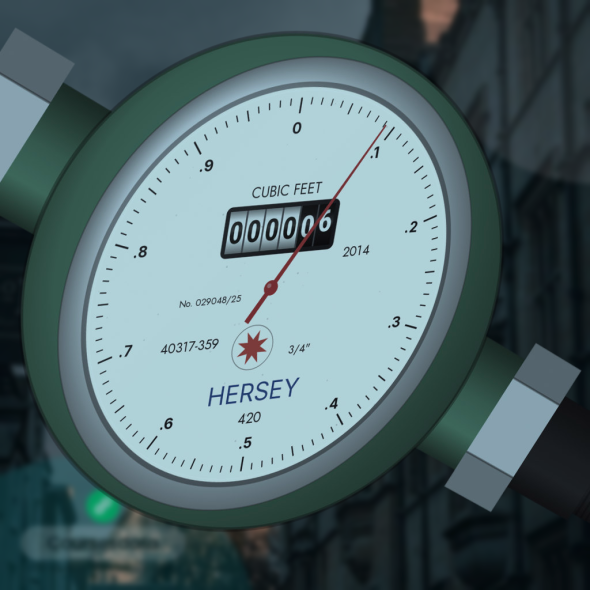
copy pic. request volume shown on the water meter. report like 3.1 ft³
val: 6.09 ft³
